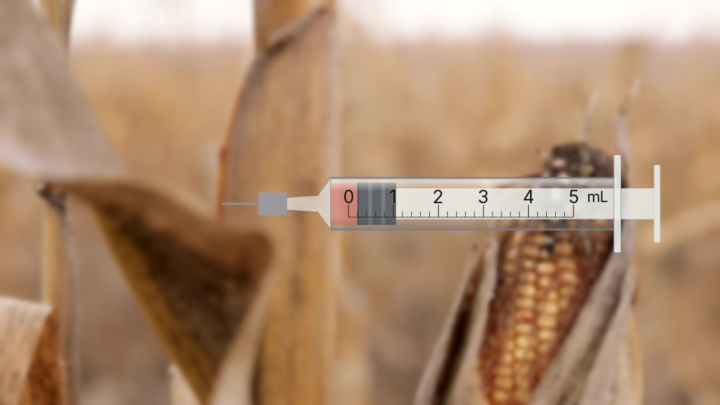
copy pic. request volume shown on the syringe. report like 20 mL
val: 0.2 mL
